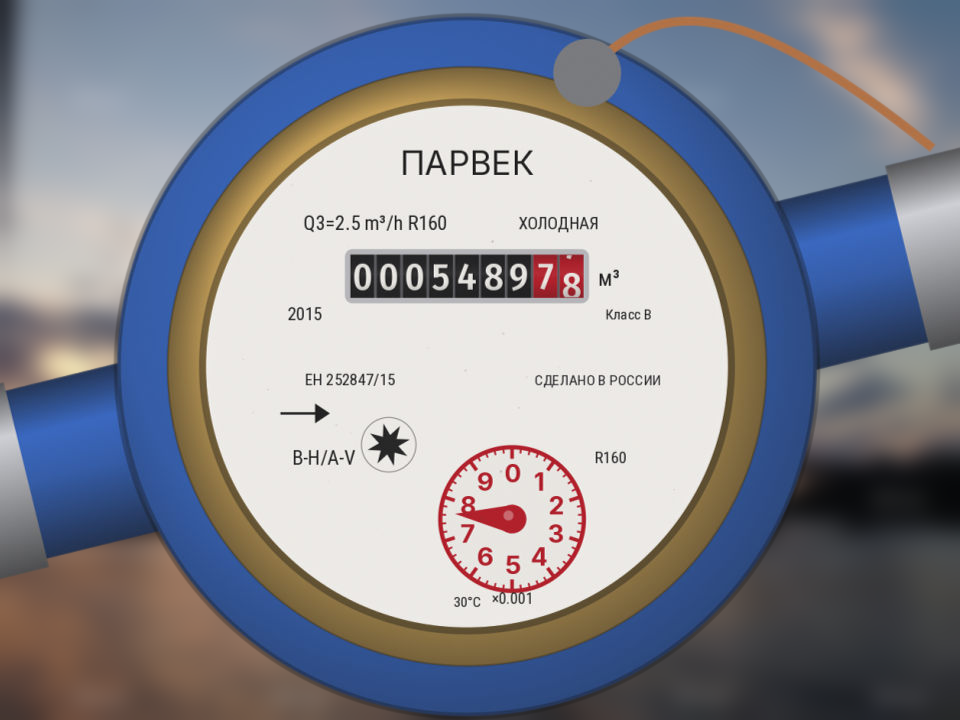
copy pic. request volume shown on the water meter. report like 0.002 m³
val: 5489.777 m³
